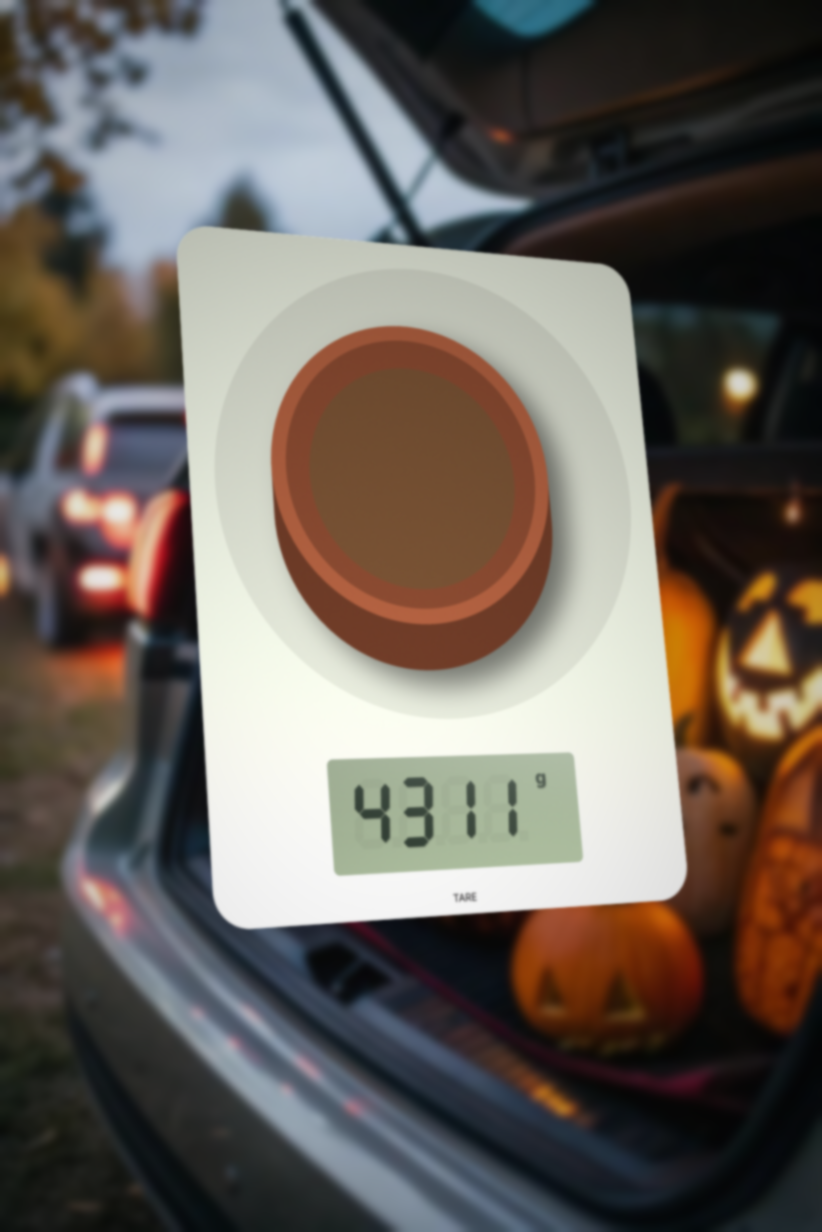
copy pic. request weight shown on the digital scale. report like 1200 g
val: 4311 g
